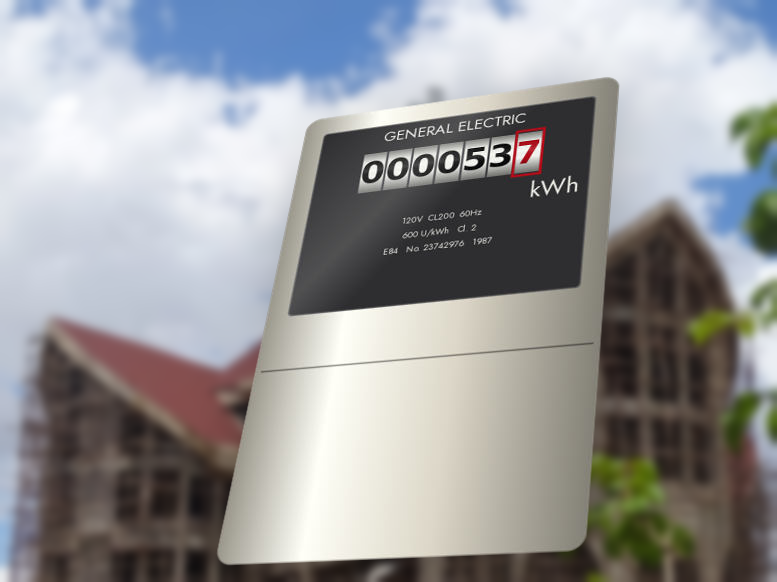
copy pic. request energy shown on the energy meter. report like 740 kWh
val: 53.7 kWh
